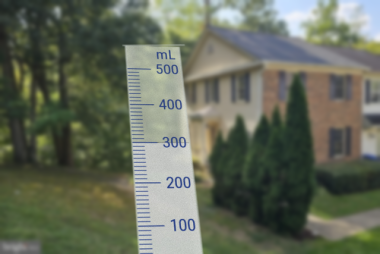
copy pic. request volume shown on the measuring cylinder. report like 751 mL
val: 300 mL
